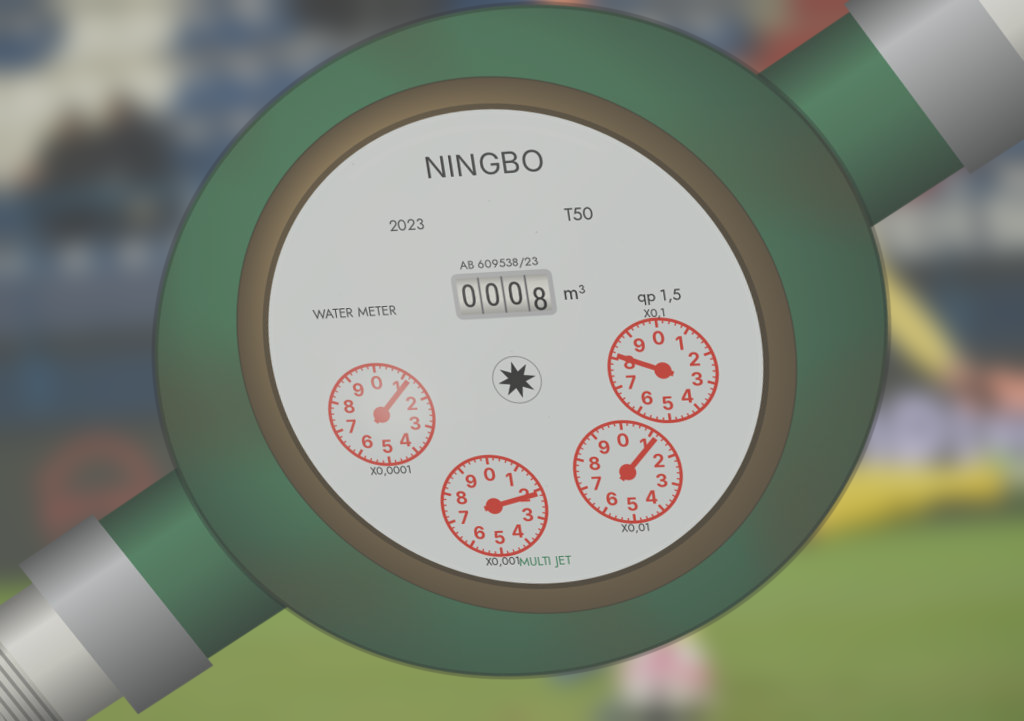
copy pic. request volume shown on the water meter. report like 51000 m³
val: 7.8121 m³
